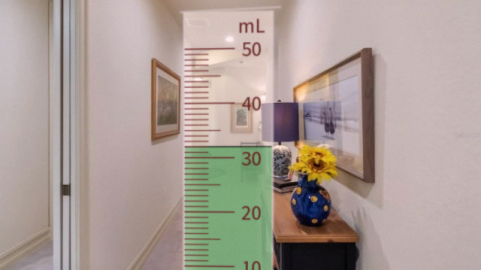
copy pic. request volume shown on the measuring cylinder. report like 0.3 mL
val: 32 mL
